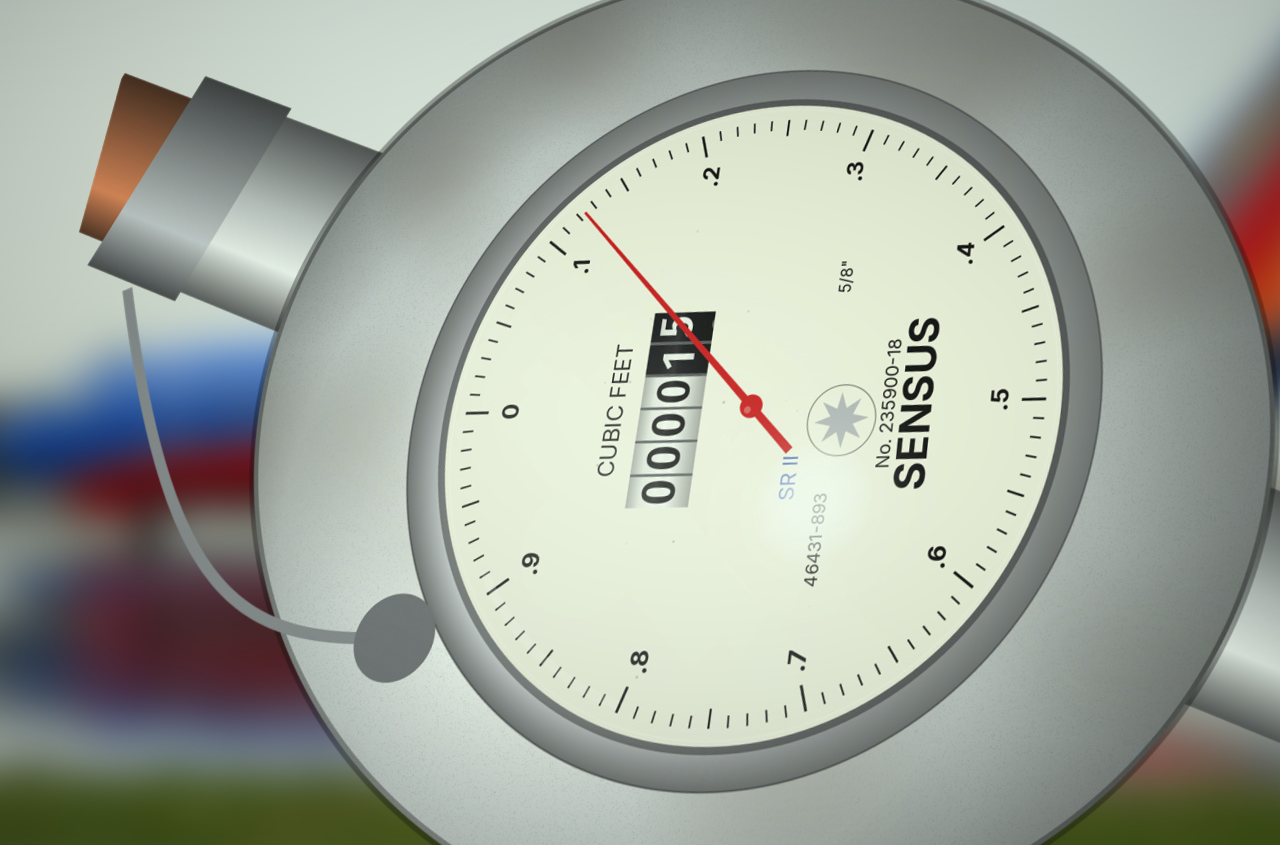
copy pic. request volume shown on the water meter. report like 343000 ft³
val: 15.12 ft³
